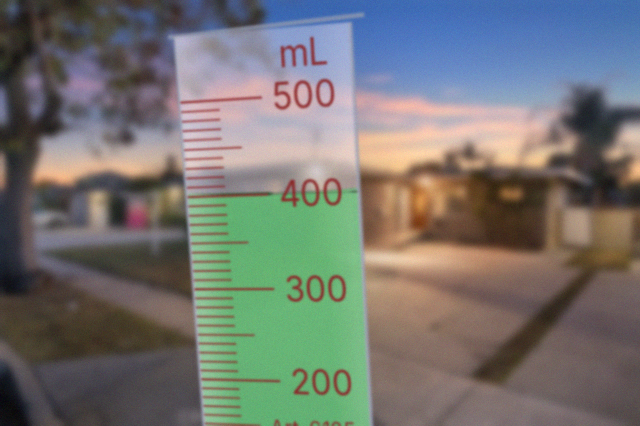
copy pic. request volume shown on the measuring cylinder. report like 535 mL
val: 400 mL
